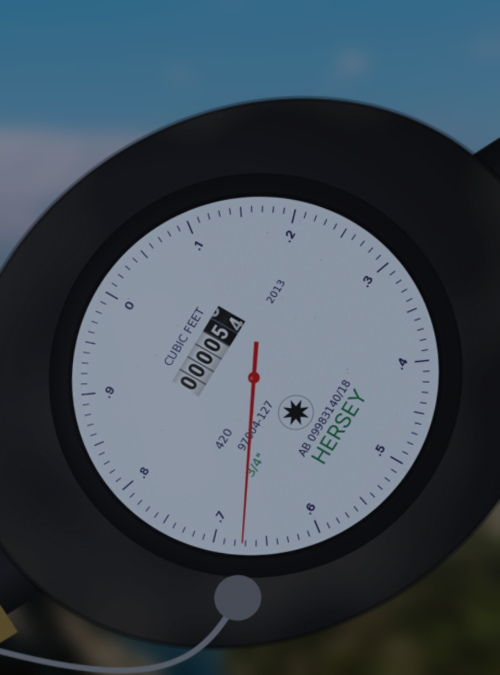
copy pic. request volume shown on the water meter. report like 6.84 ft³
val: 53.67 ft³
